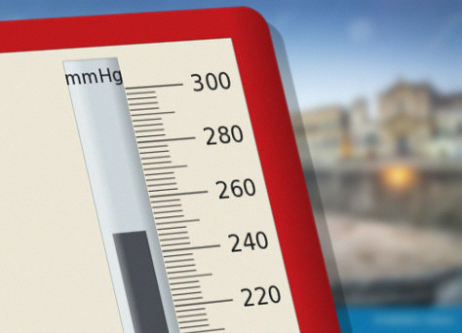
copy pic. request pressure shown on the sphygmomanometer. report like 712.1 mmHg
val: 248 mmHg
